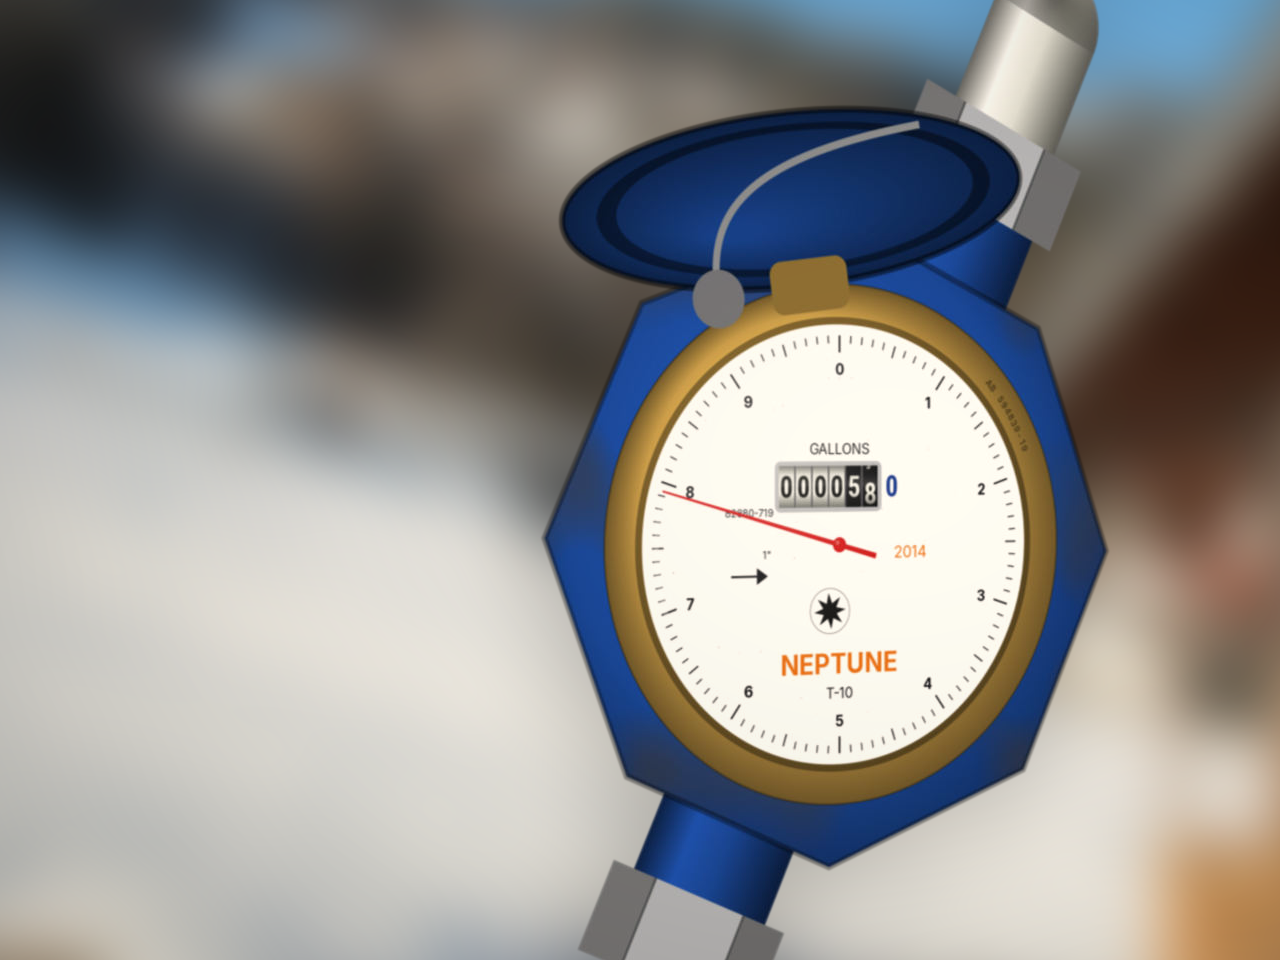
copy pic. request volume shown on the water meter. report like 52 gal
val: 577.9 gal
